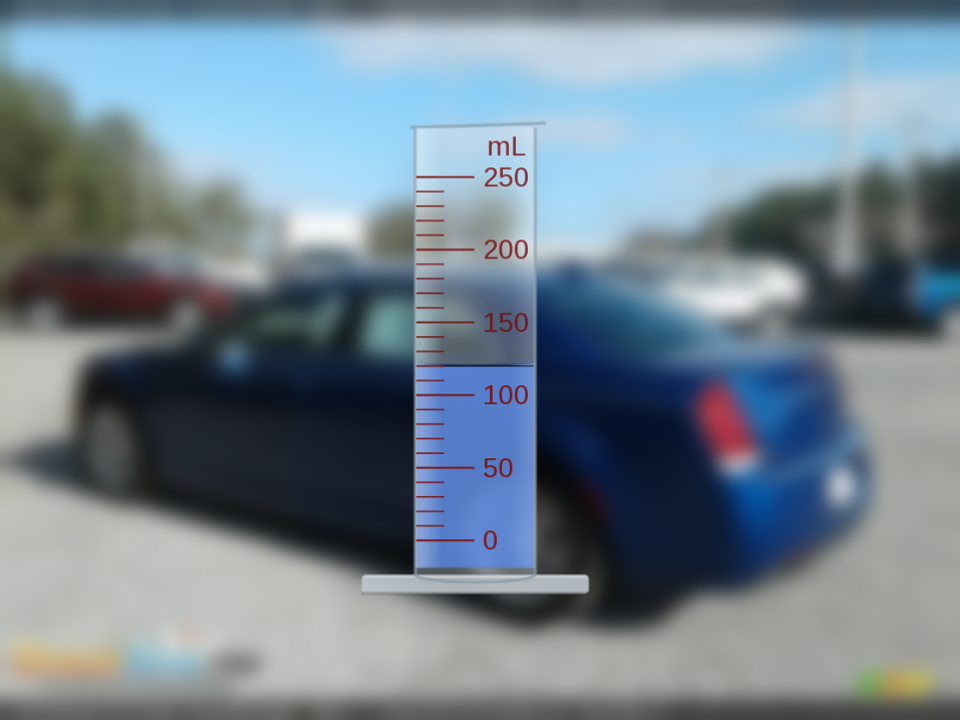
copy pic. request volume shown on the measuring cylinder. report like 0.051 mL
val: 120 mL
